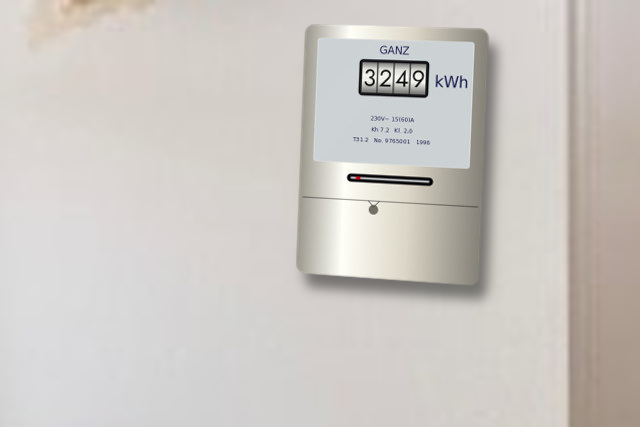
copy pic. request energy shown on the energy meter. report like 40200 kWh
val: 3249 kWh
